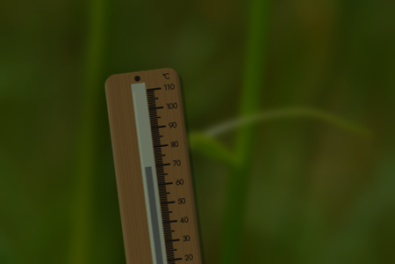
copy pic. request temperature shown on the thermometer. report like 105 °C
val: 70 °C
